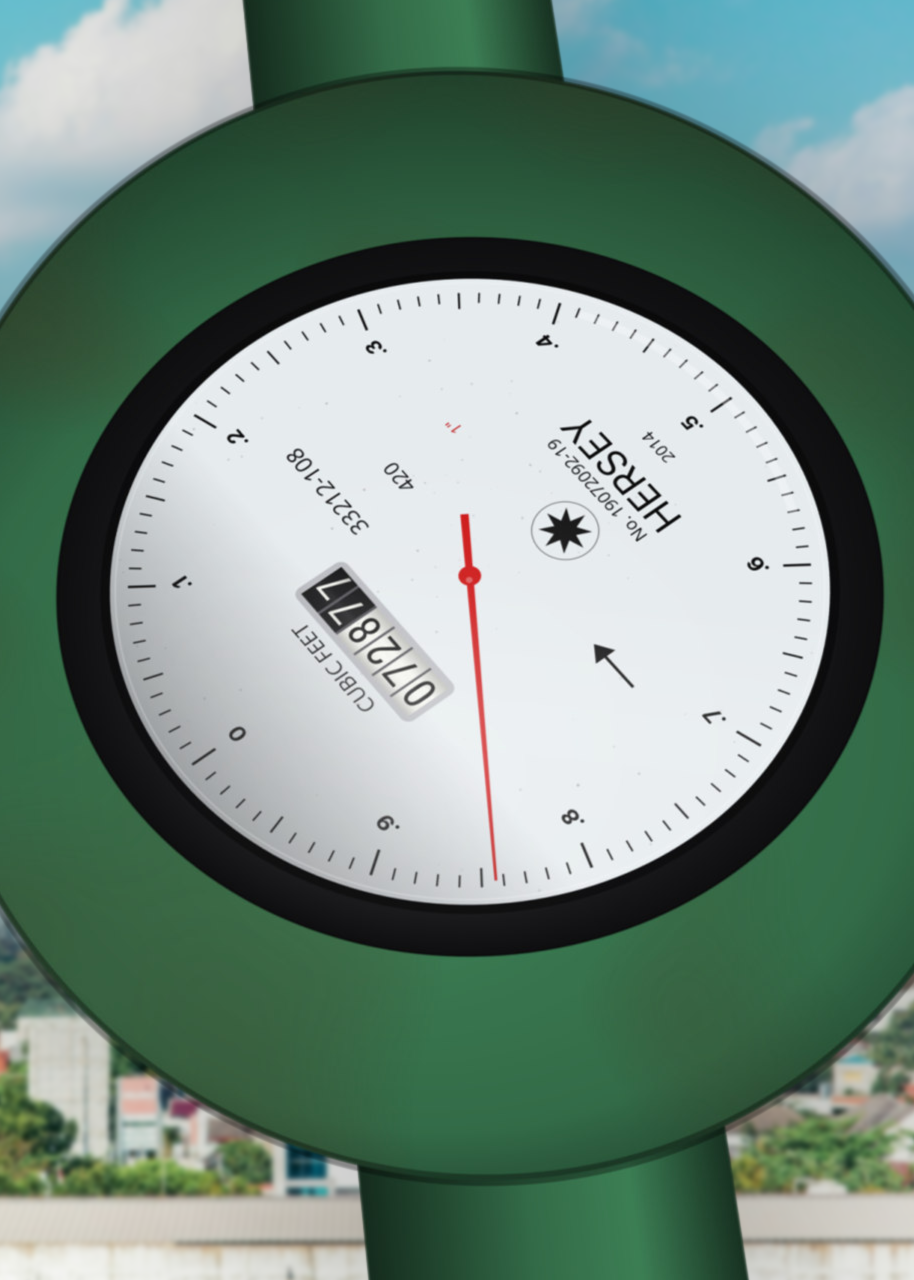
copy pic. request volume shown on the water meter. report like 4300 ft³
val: 72876.84 ft³
